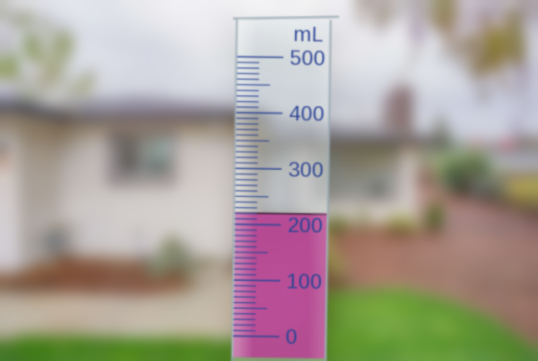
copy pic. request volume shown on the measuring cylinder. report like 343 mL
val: 220 mL
